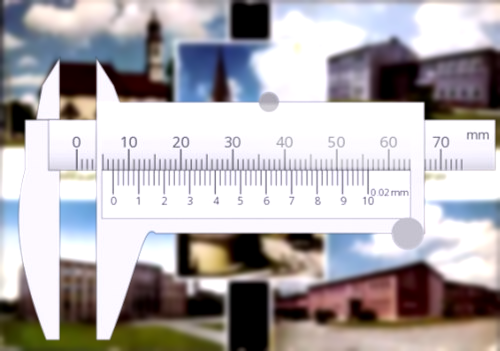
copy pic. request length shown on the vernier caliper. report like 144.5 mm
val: 7.0 mm
